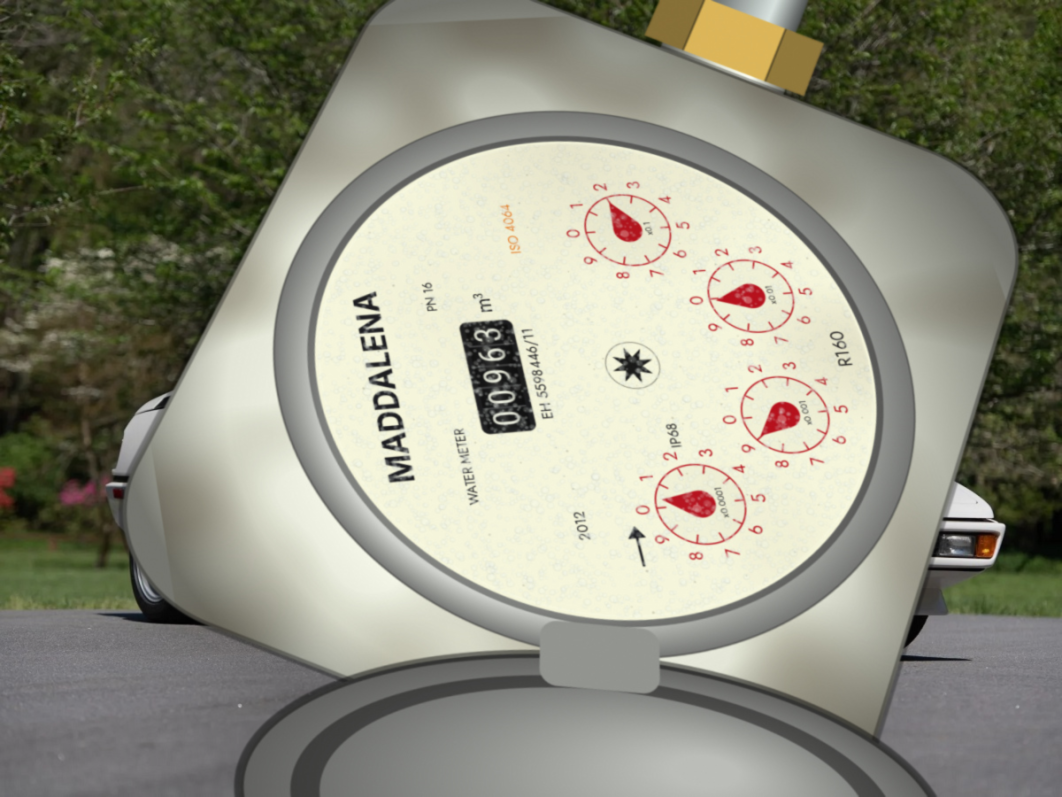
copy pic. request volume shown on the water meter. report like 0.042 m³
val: 963.1990 m³
